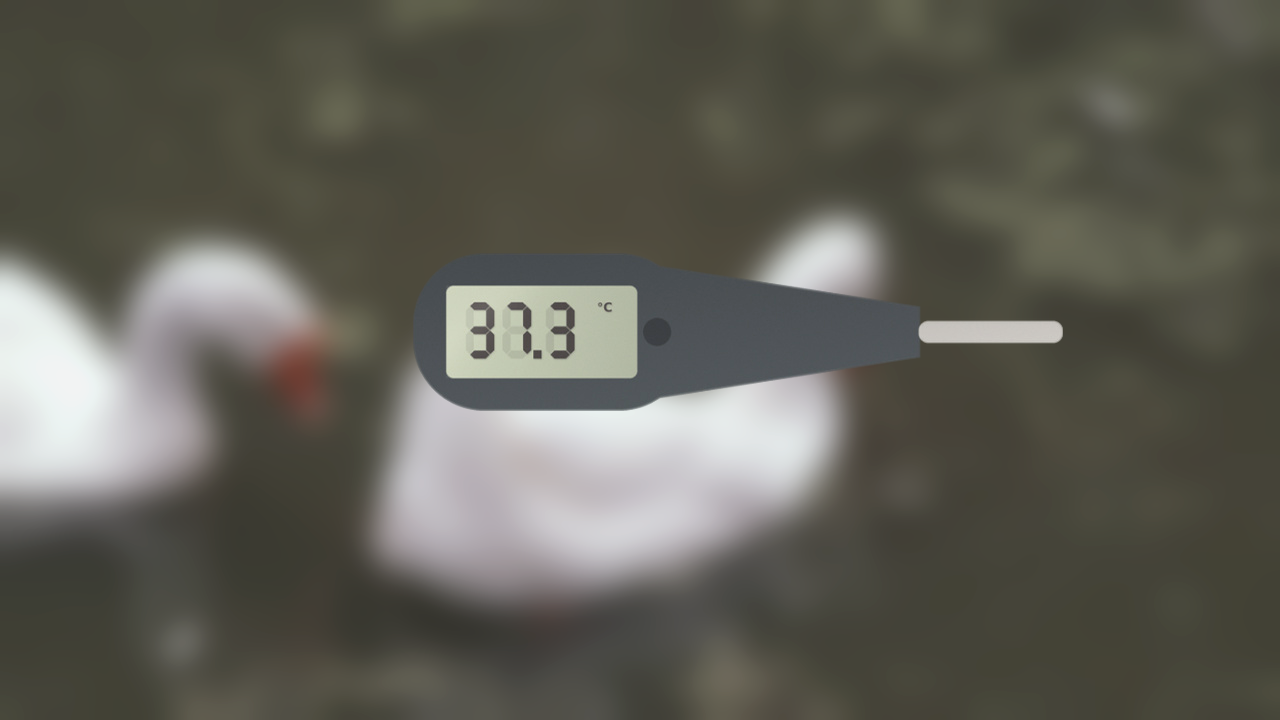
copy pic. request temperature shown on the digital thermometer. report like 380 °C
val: 37.3 °C
